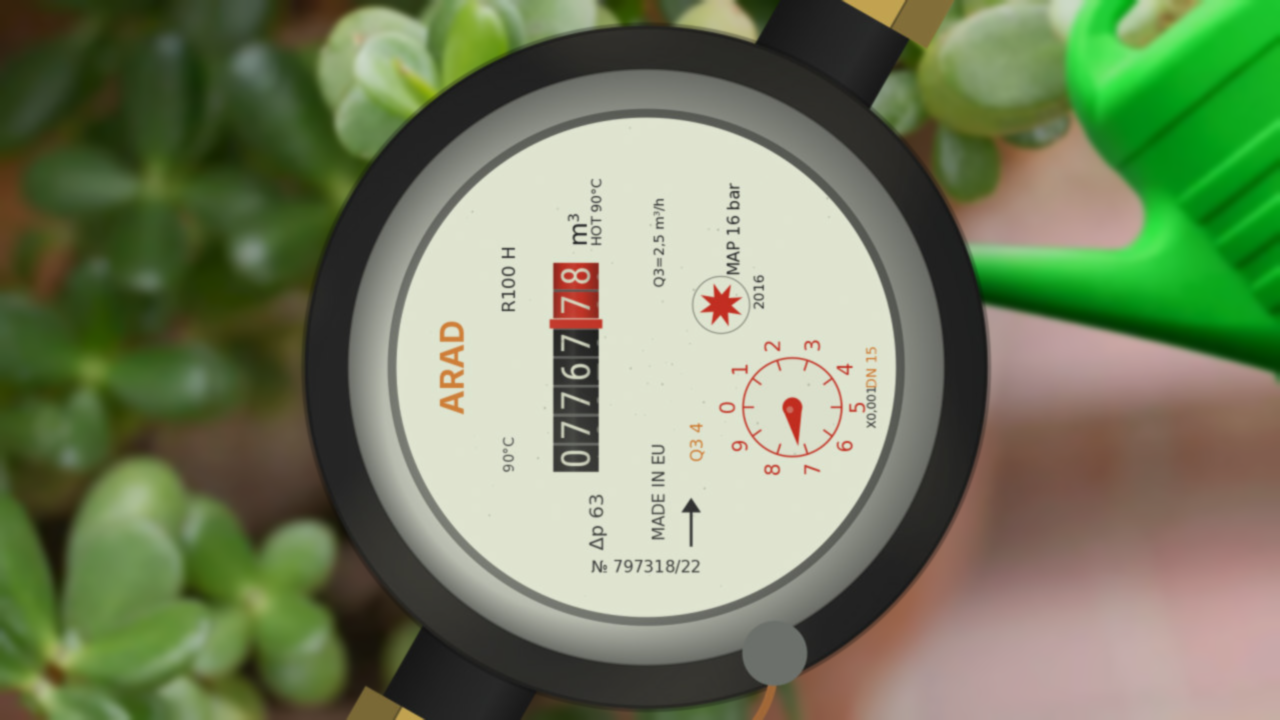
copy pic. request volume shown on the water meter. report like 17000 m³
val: 7767.787 m³
